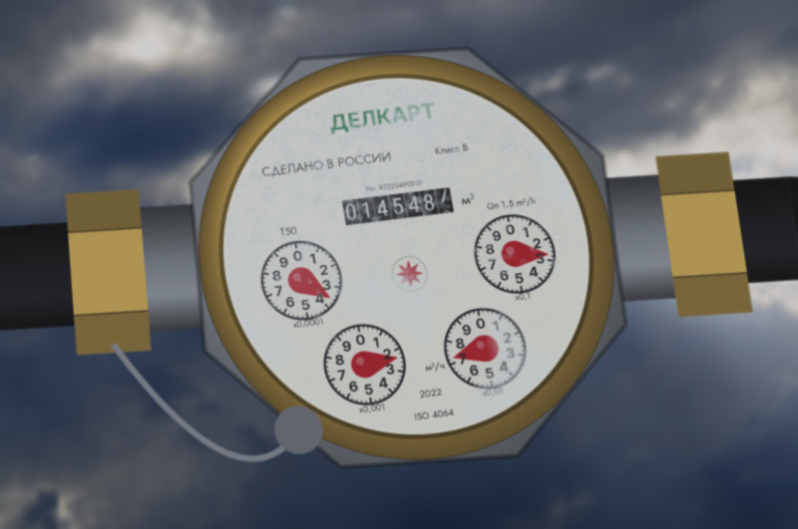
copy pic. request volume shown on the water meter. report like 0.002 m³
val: 145487.2723 m³
